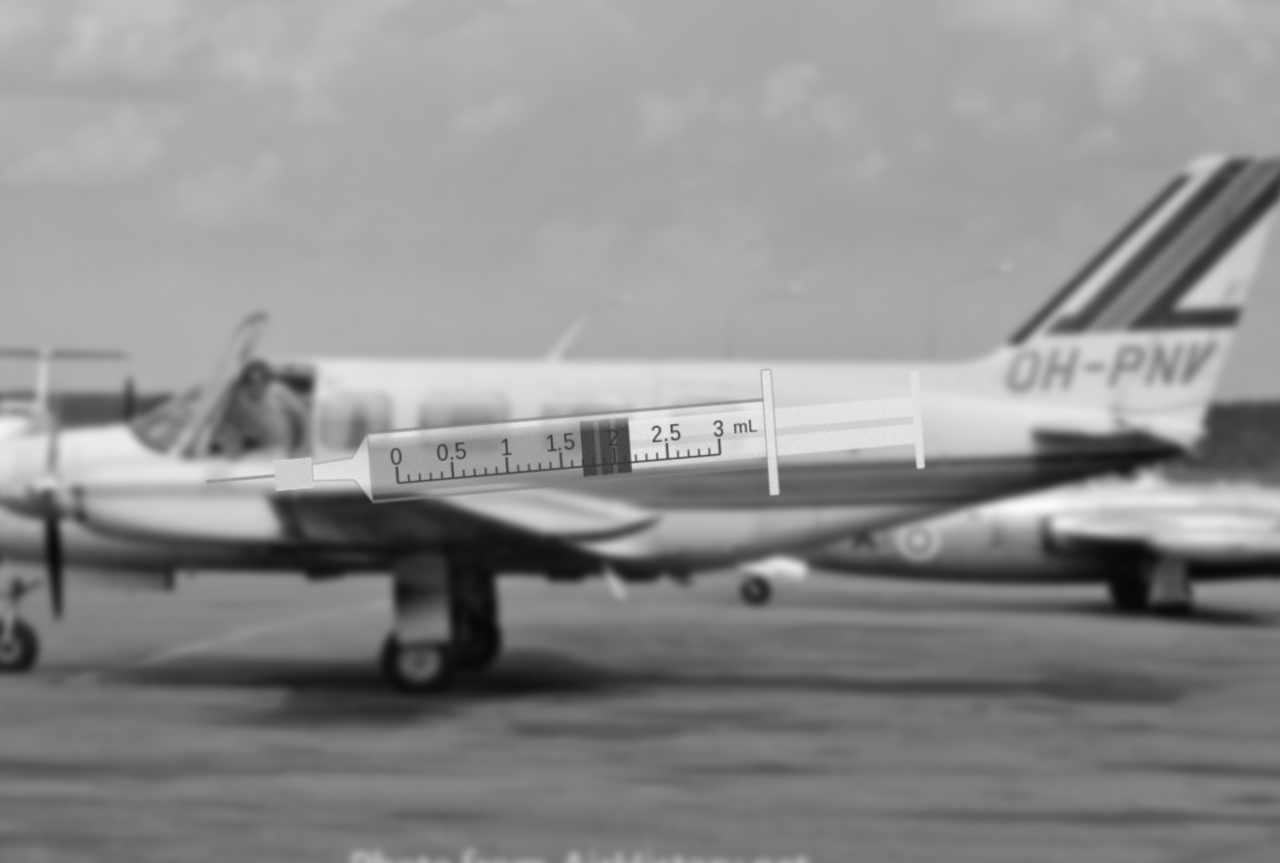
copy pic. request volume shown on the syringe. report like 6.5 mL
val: 1.7 mL
